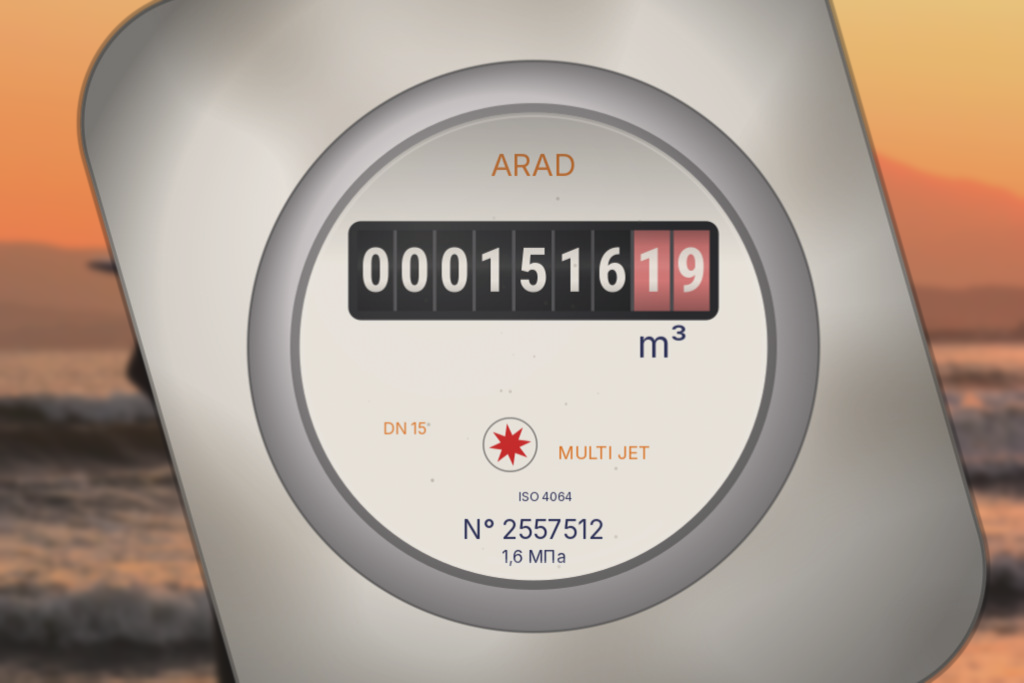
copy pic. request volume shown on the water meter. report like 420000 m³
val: 1516.19 m³
